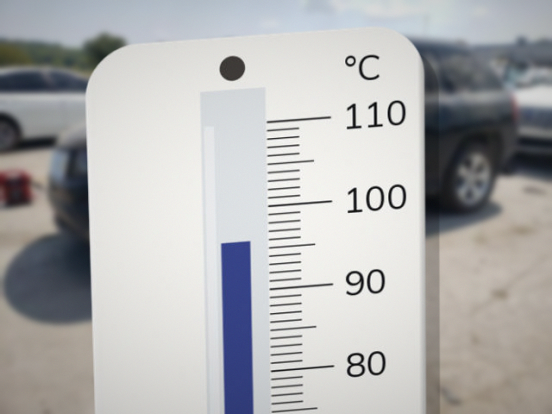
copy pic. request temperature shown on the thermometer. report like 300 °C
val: 96 °C
